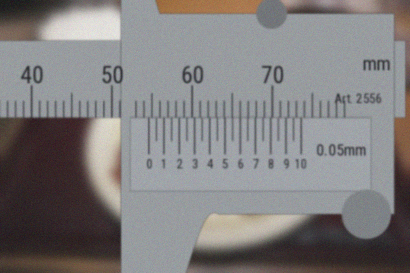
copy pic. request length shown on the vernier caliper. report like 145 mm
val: 54.6 mm
